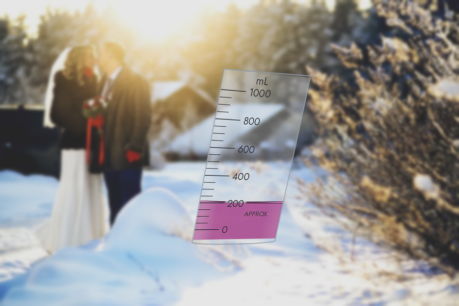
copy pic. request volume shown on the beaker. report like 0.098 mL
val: 200 mL
